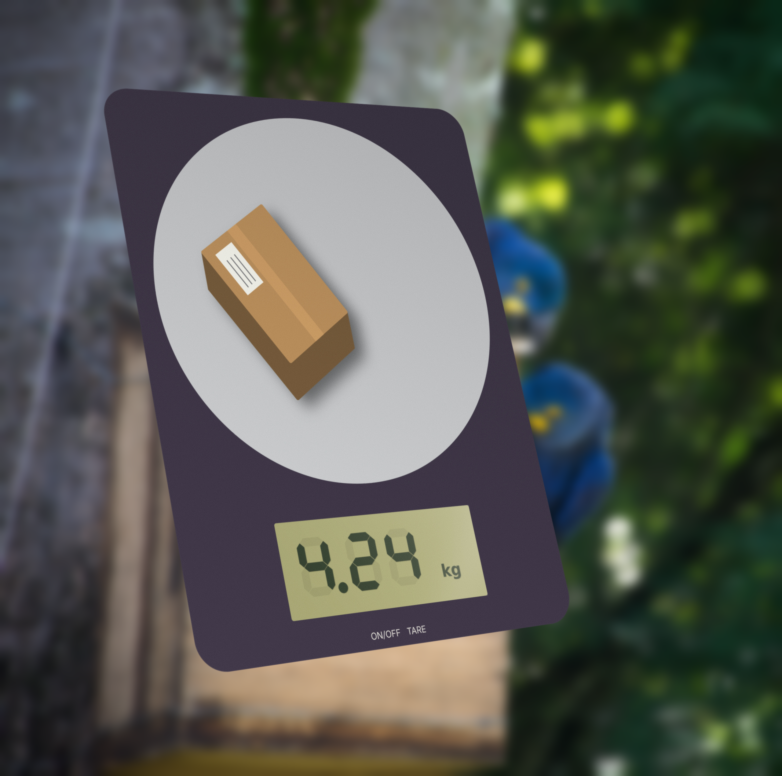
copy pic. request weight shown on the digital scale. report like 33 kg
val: 4.24 kg
